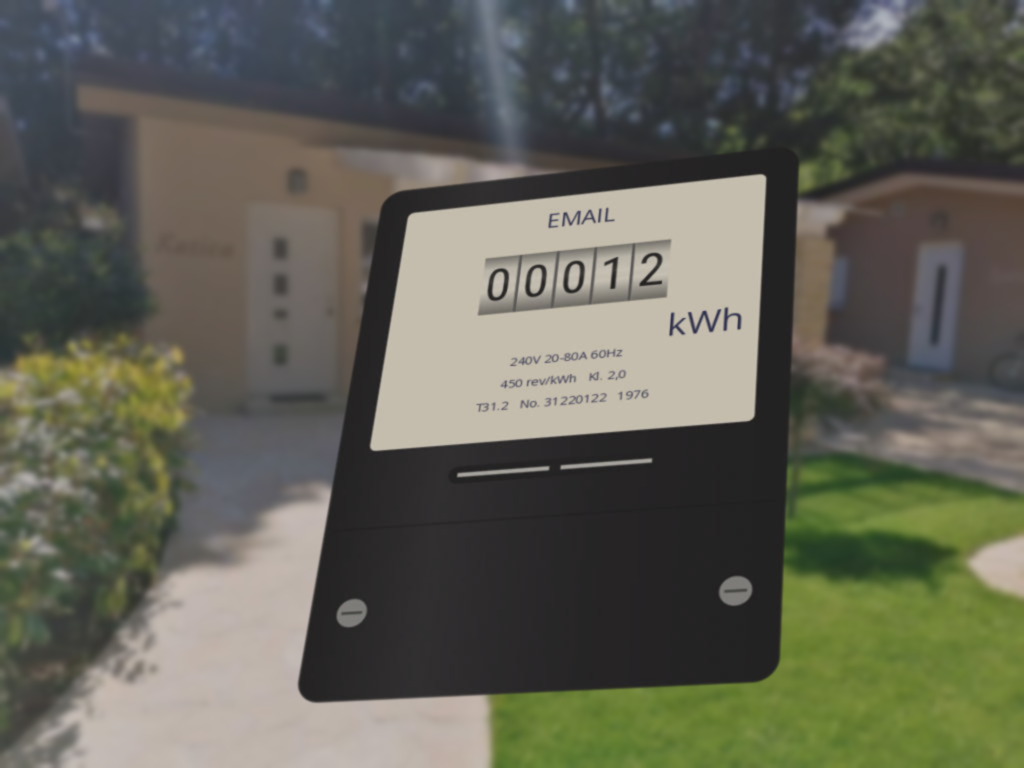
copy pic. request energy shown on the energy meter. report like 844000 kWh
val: 12 kWh
